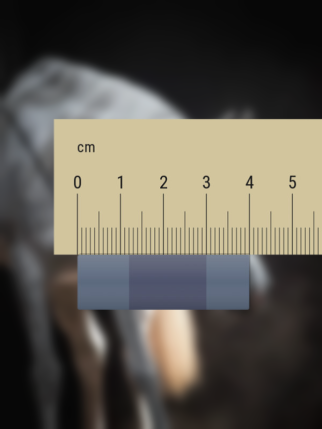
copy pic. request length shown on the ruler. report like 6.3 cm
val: 4 cm
